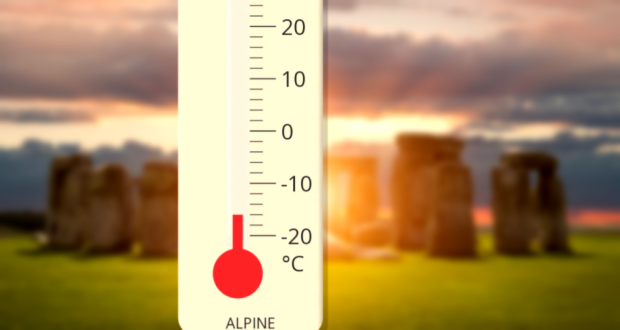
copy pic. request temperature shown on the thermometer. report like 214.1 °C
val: -16 °C
